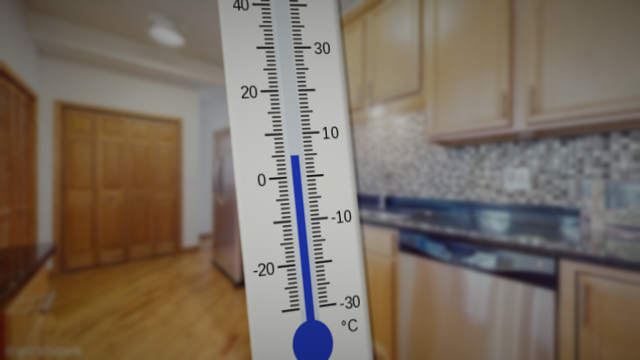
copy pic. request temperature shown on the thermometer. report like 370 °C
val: 5 °C
